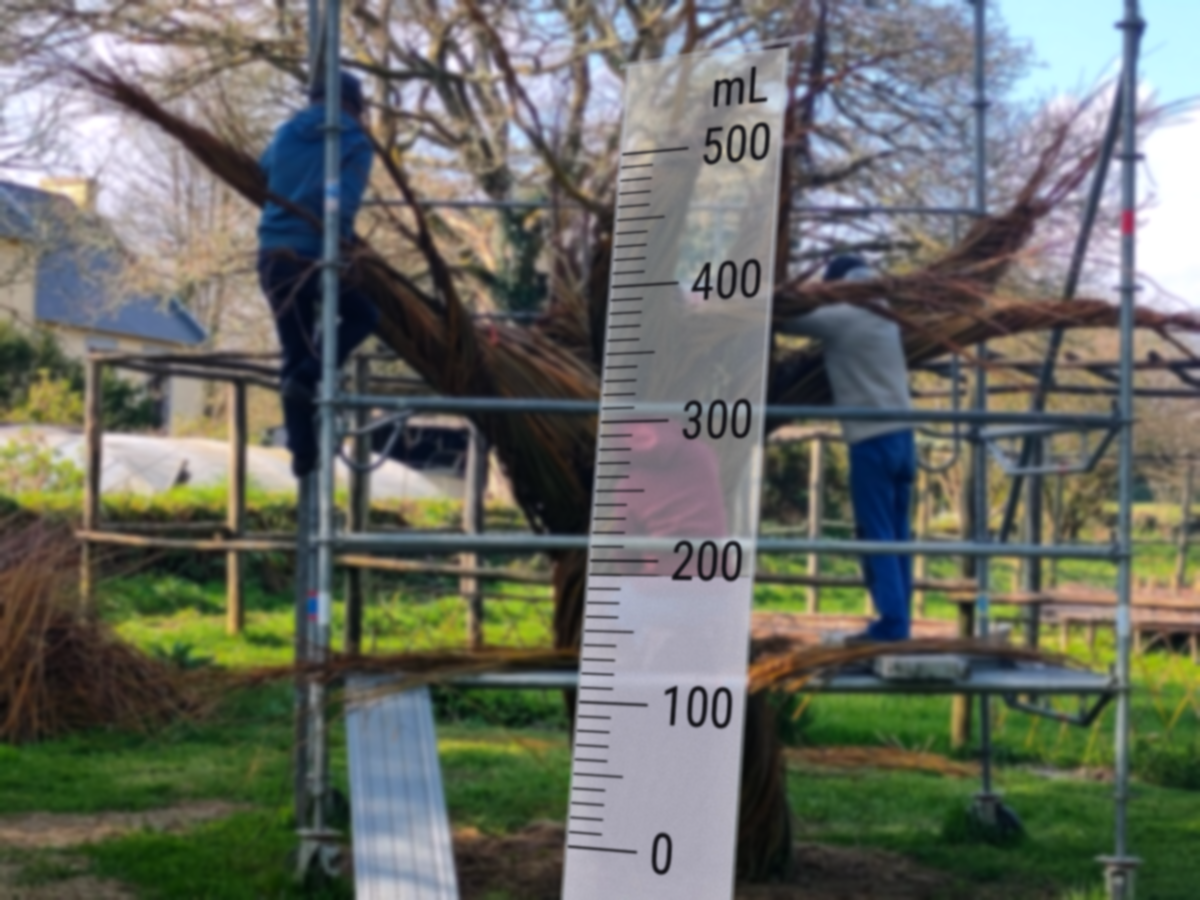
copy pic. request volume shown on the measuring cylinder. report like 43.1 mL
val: 190 mL
